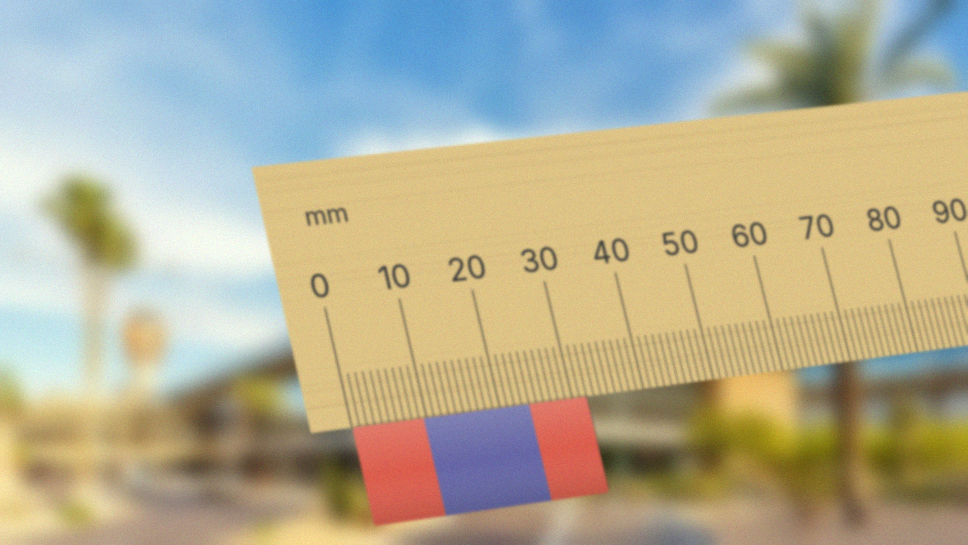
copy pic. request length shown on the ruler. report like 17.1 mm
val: 32 mm
